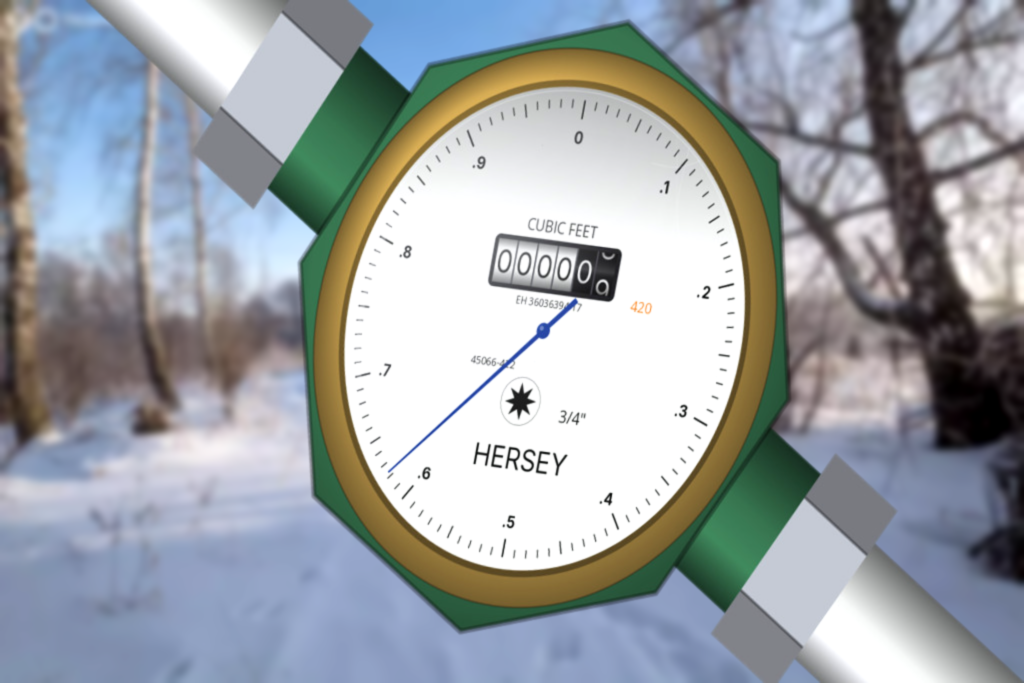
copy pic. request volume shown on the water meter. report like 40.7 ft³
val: 8.62 ft³
